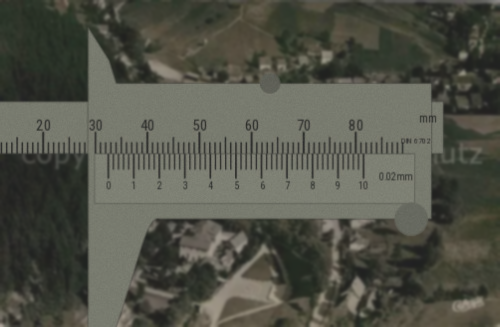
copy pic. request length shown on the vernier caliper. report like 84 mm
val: 32.5 mm
